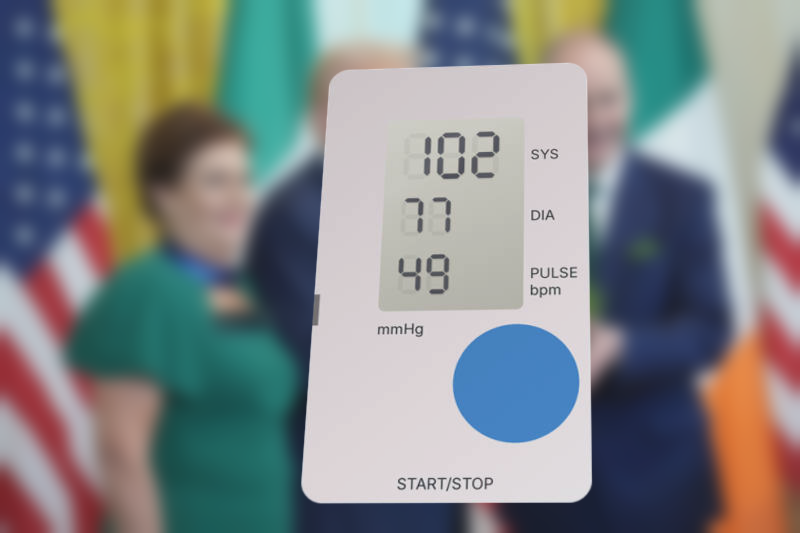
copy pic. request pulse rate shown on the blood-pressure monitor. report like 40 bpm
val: 49 bpm
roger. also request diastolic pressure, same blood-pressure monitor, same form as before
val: 77 mmHg
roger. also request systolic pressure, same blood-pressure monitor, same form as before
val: 102 mmHg
